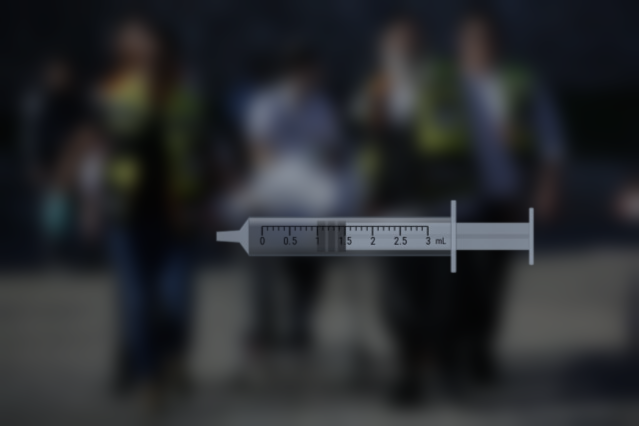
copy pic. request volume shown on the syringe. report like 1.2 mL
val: 1 mL
